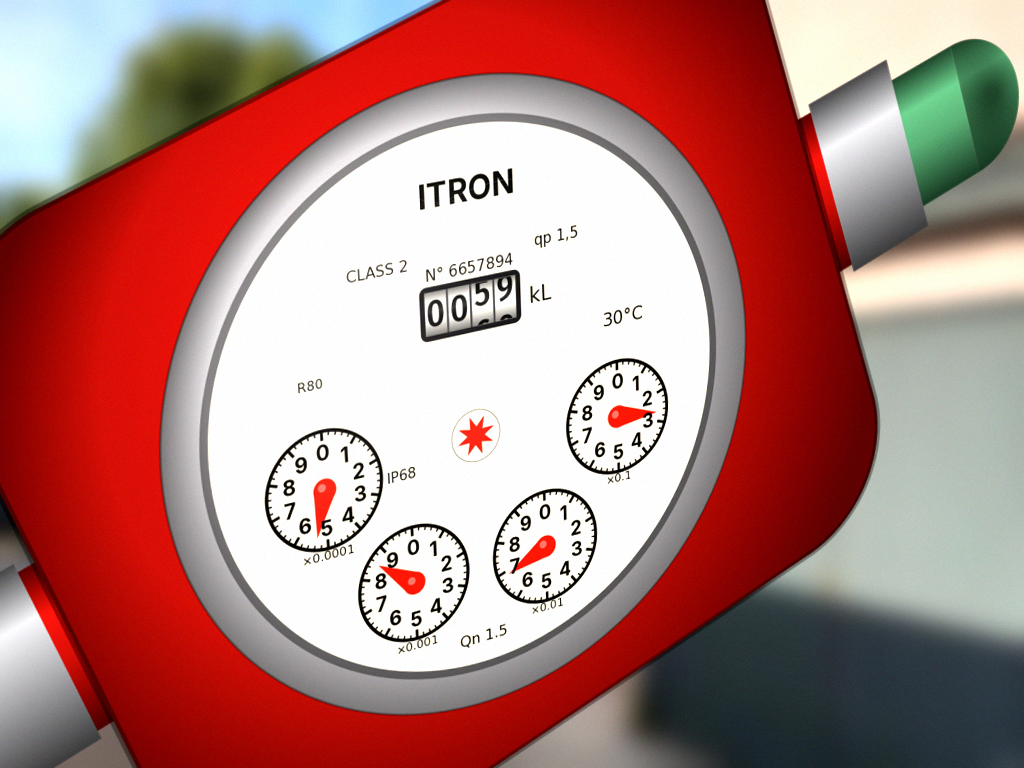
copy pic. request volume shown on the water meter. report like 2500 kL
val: 59.2685 kL
